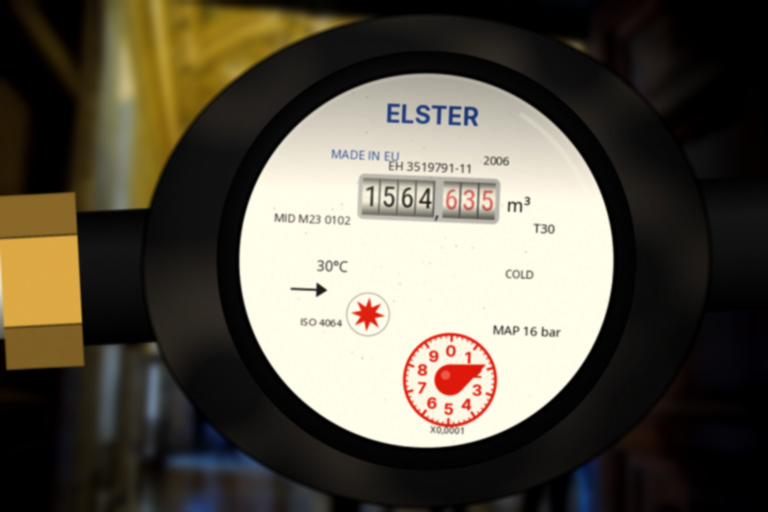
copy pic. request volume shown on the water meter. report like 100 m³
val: 1564.6351 m³
